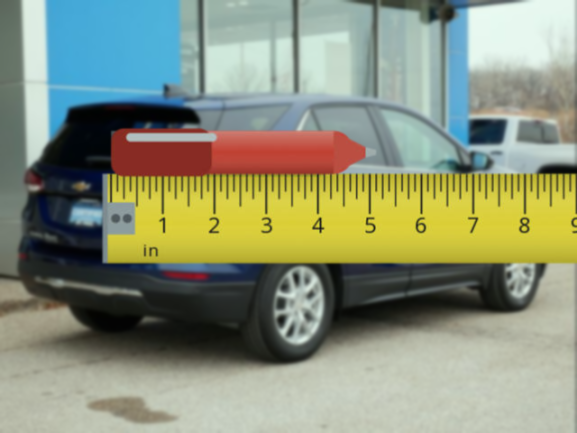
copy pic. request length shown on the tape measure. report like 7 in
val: 5.125 in
